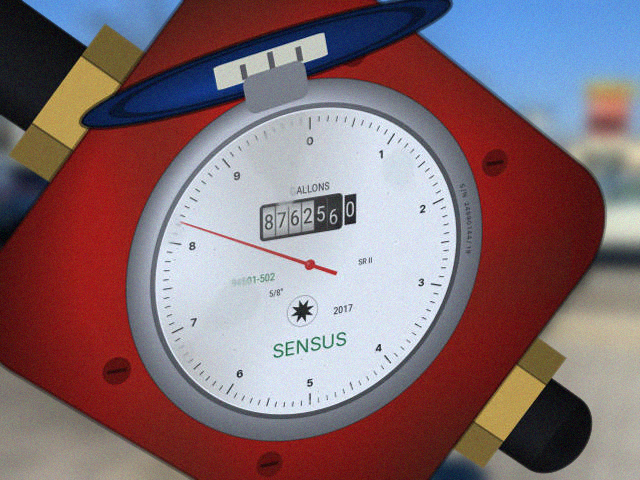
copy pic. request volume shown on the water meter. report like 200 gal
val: 8762558.2 gal
